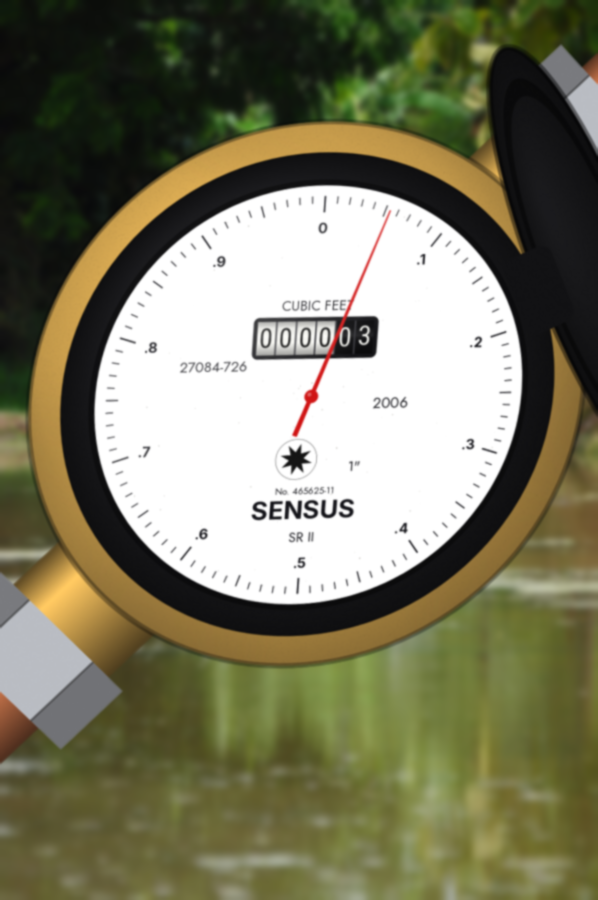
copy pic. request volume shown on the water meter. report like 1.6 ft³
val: 3.05 ft³
